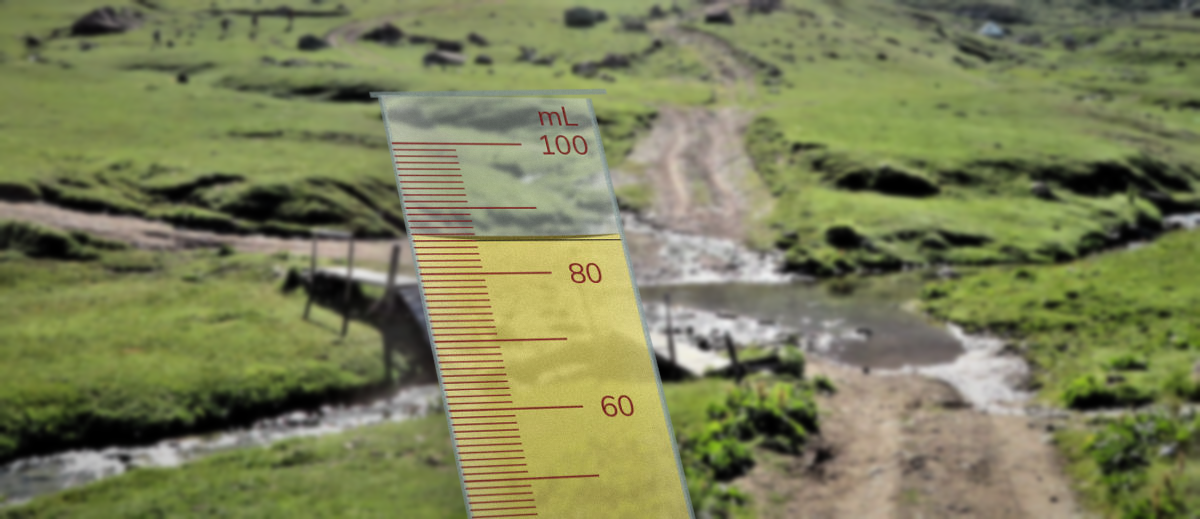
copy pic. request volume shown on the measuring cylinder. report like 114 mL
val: 85 mL
